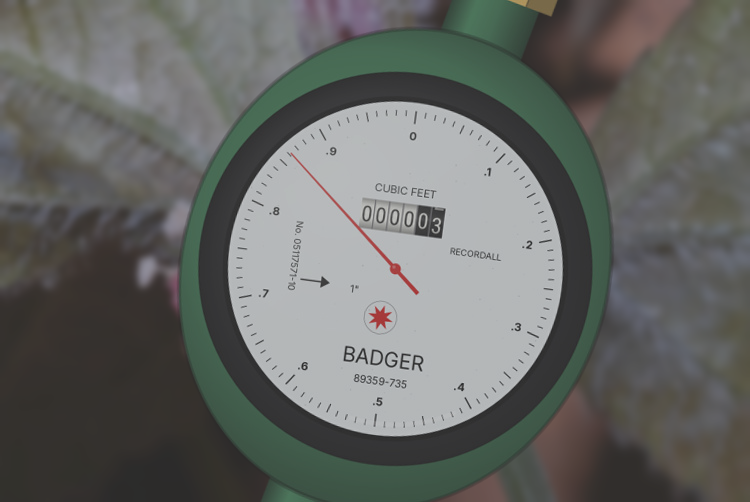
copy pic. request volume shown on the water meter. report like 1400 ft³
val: 2.86 ft³
